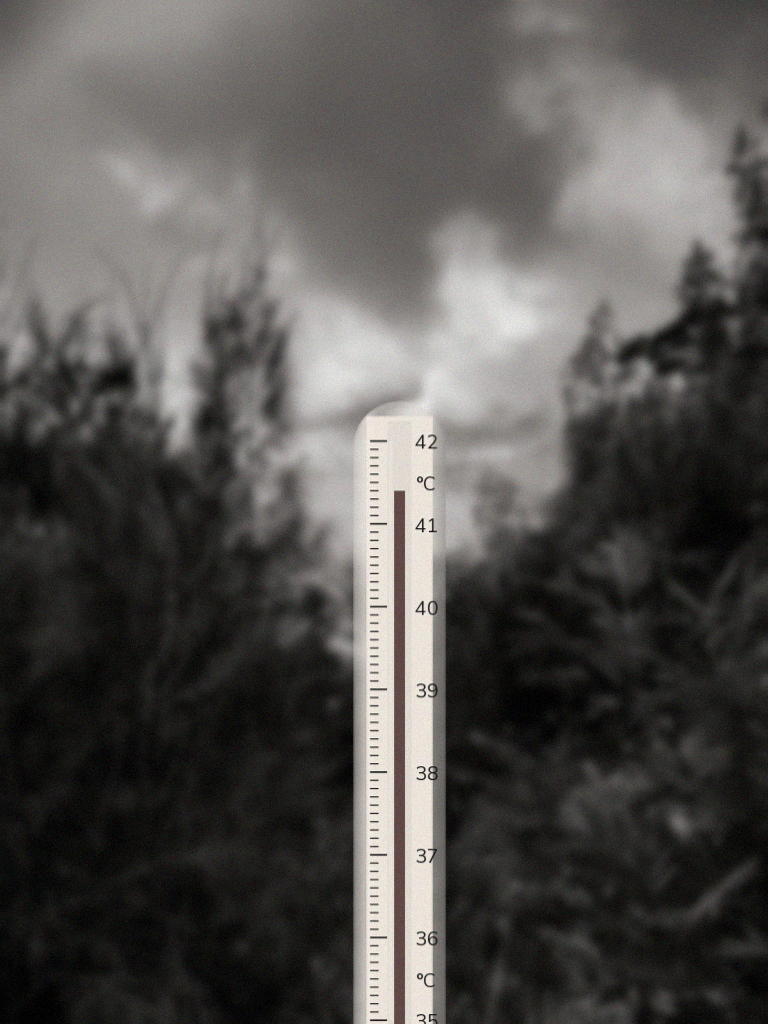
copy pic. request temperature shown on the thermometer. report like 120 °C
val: 41.4 °C
